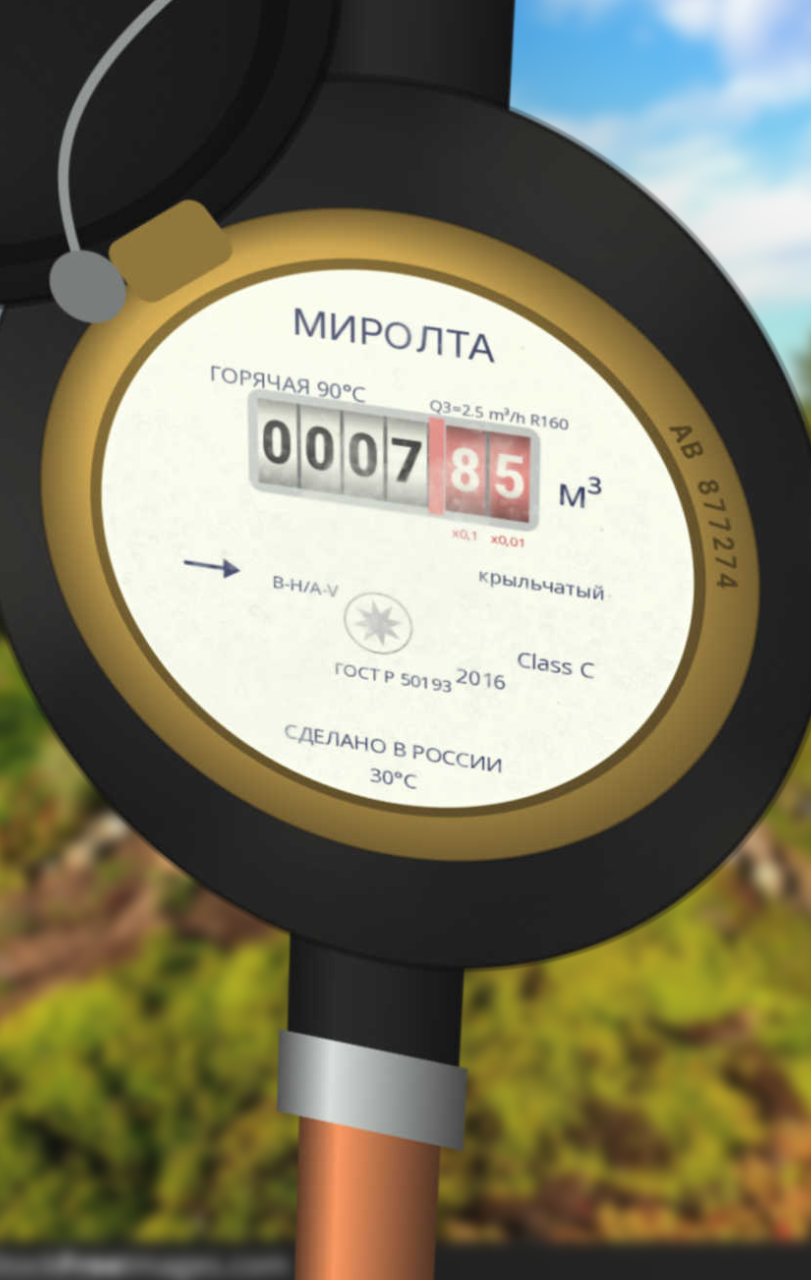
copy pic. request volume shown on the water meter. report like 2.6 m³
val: 7.85 m³
